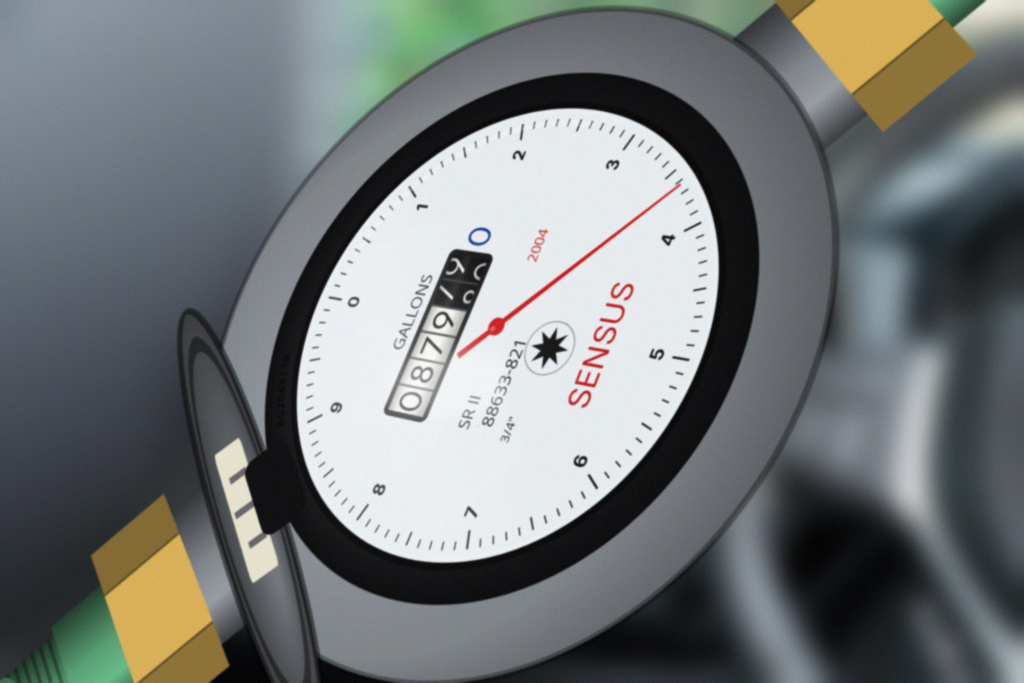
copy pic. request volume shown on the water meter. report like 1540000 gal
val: 879793.6 gal
